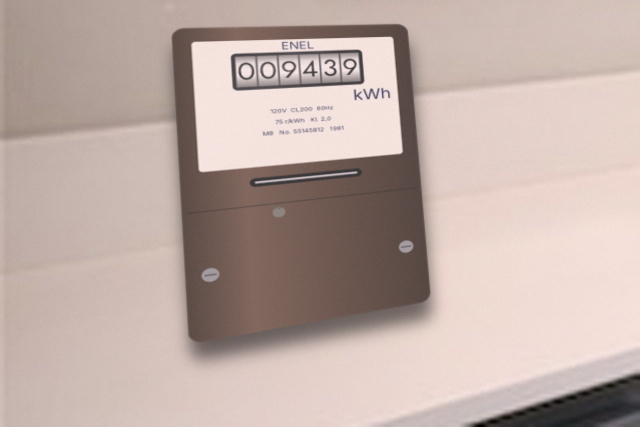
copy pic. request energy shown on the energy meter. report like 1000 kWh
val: 9439 kWh
